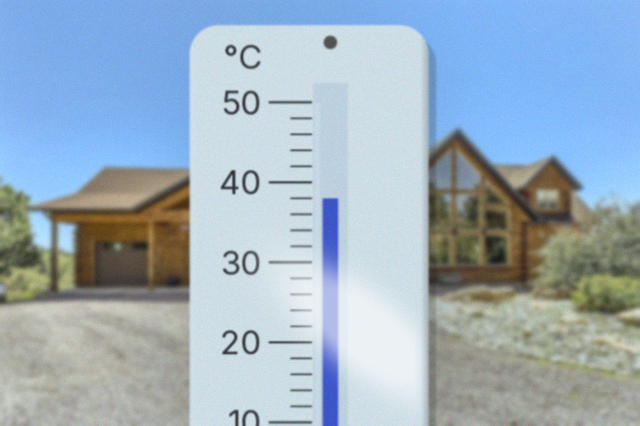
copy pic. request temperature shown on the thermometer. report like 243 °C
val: 38 °C
